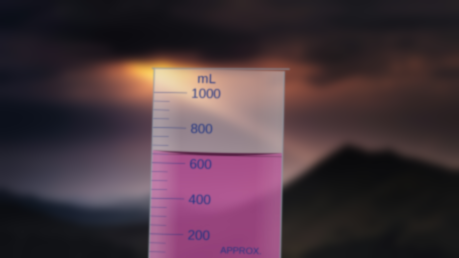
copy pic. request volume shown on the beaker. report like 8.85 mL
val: 650 mL
